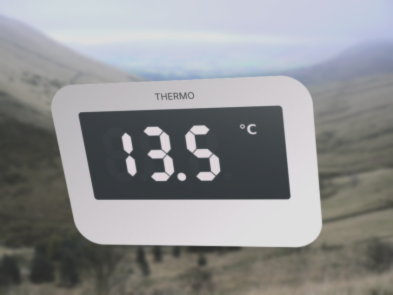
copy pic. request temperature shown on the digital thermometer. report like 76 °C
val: 13.5 °C
